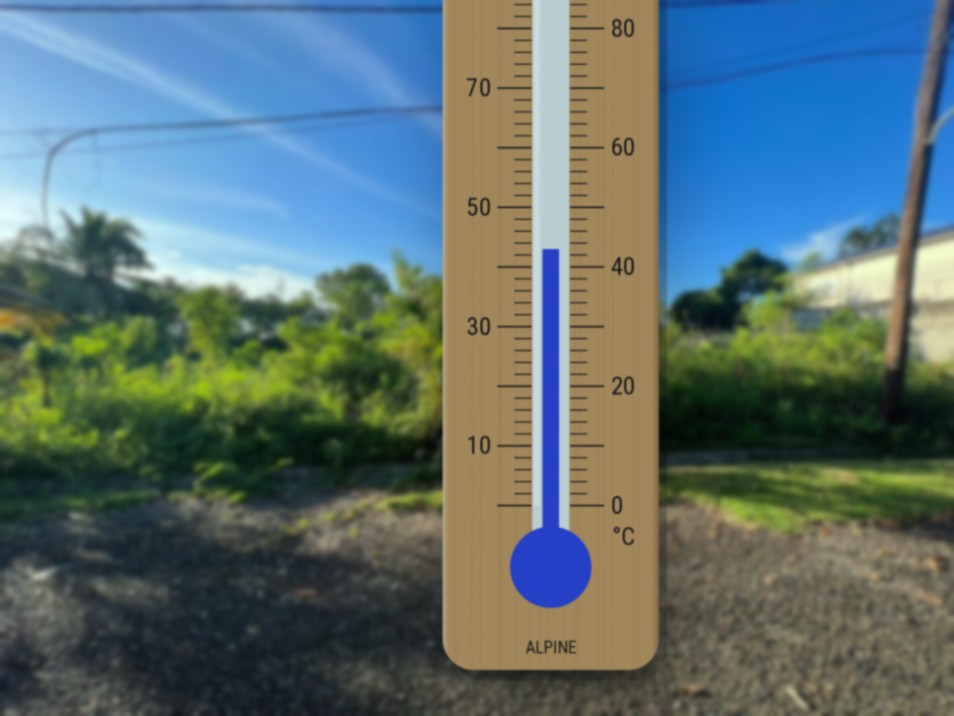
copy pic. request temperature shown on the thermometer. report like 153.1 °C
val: 43 °C
